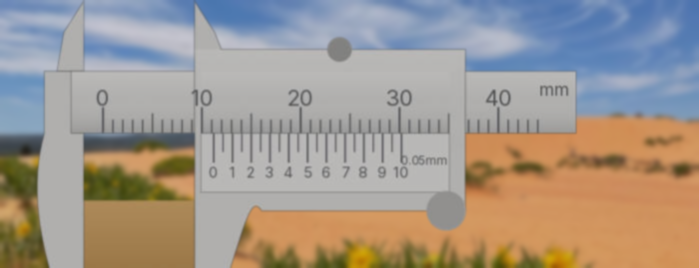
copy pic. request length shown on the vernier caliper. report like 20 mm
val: 11.2 mm
